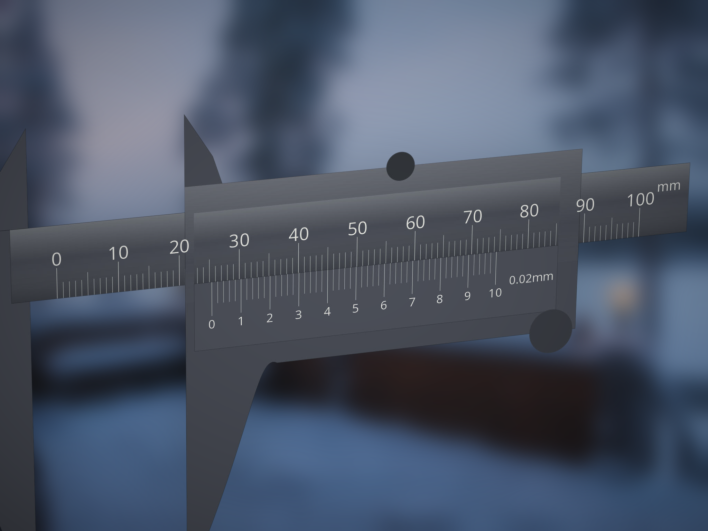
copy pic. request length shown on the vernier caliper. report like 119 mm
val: 25.4 mm
